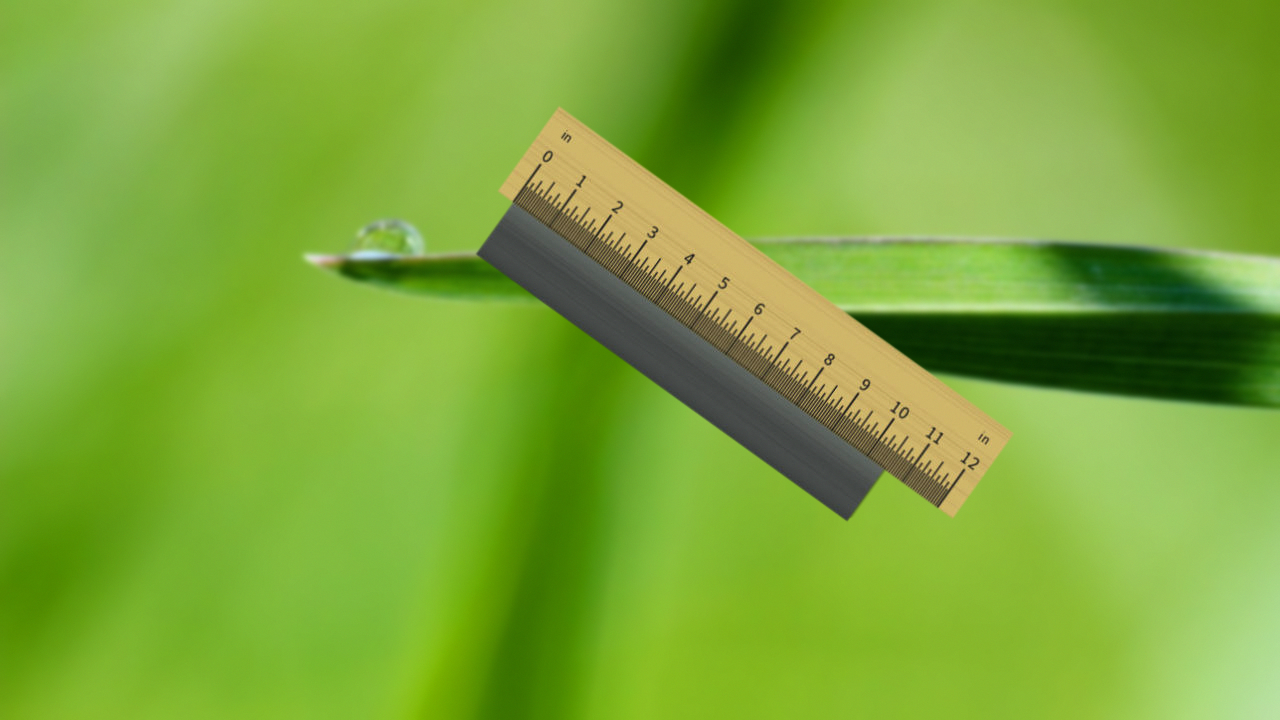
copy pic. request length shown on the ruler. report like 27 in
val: 10.5 in
